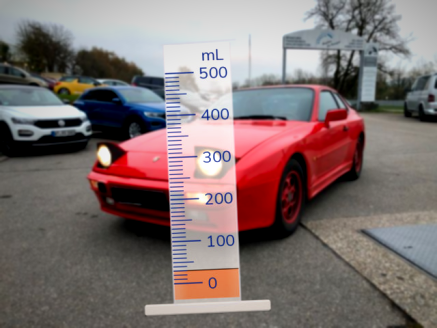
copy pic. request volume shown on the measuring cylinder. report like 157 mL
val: 30 mL
